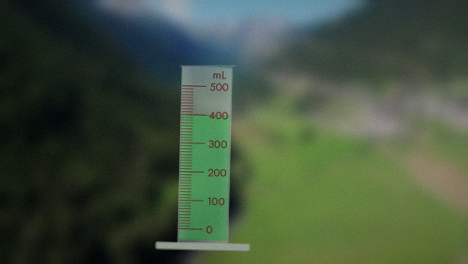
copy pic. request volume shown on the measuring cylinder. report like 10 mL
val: 400 mL
